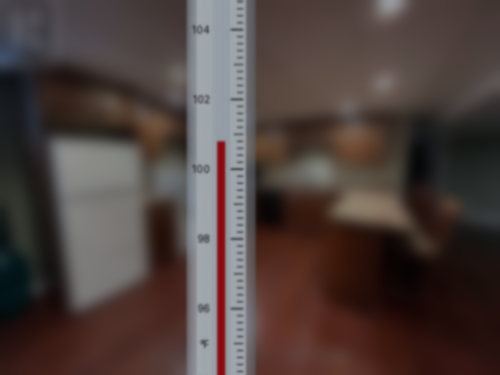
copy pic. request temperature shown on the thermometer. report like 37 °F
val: 100.8 °F
